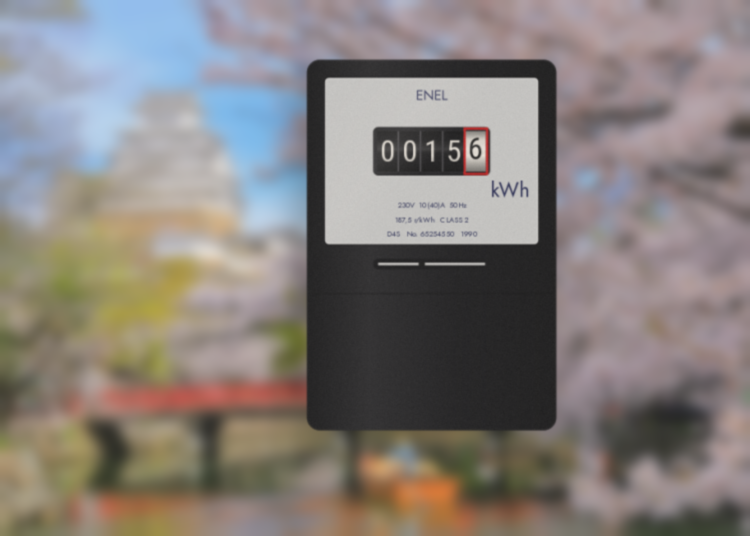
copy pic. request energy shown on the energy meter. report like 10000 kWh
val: 15.6 kWh
